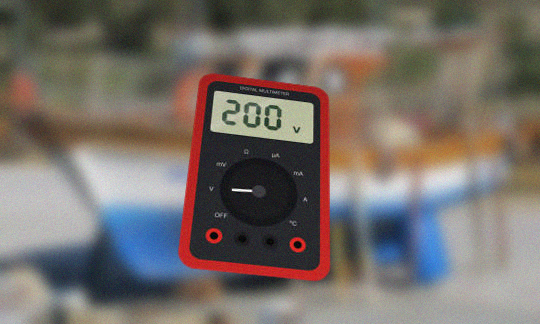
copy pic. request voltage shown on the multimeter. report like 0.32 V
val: 200 V
